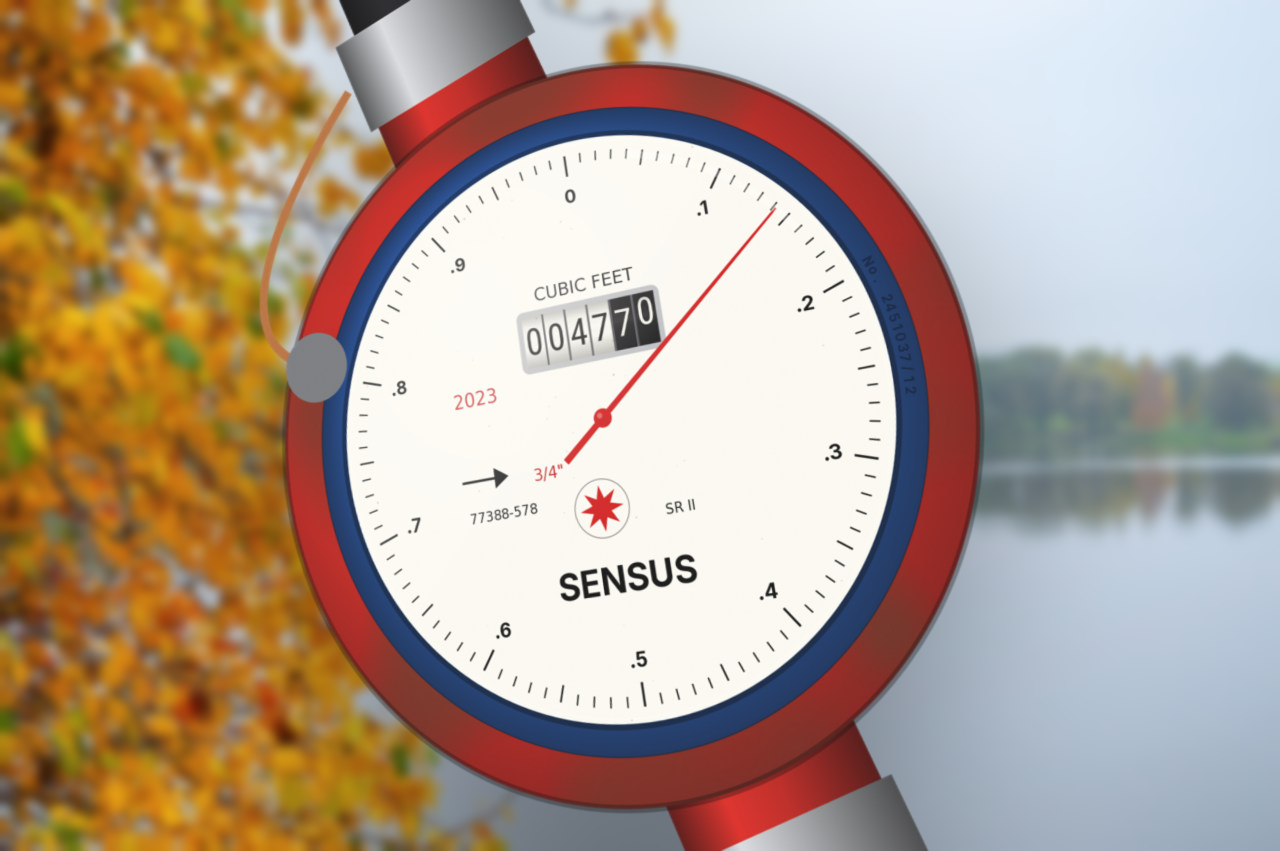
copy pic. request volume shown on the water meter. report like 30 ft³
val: 4770.14 ft³
